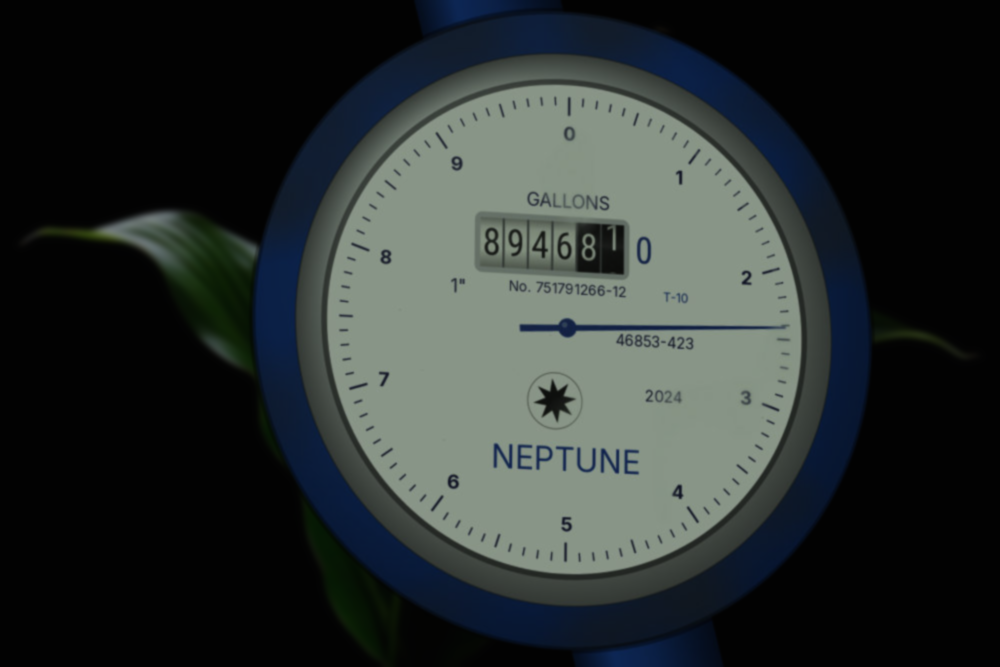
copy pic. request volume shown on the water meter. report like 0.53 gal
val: 8946812.4 gal
